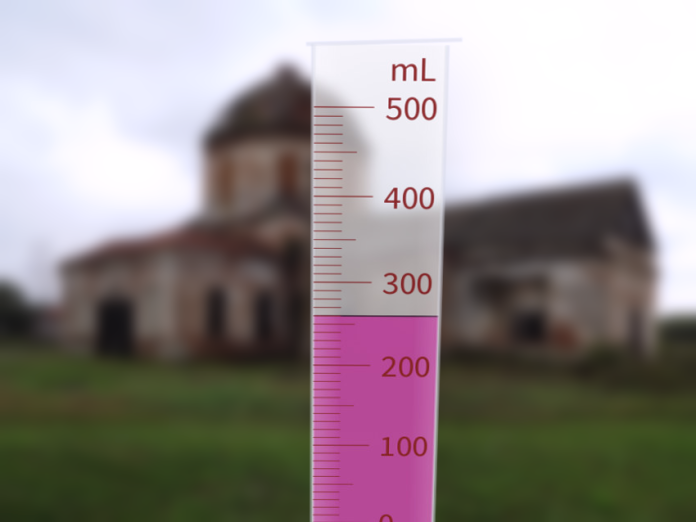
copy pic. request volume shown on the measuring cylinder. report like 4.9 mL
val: 260 mL
